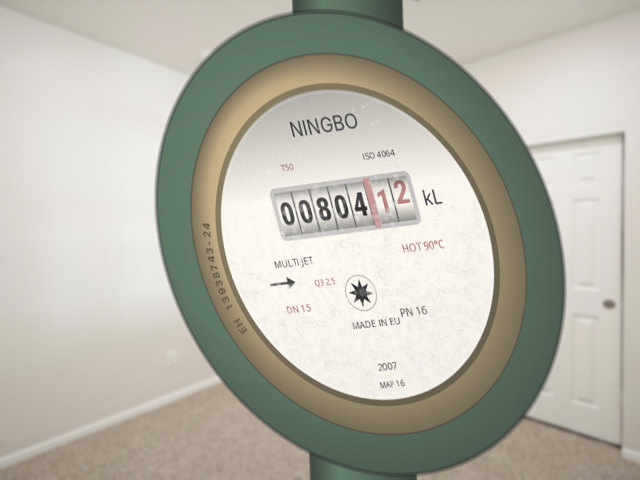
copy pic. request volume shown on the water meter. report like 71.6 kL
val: 804.12 kL
